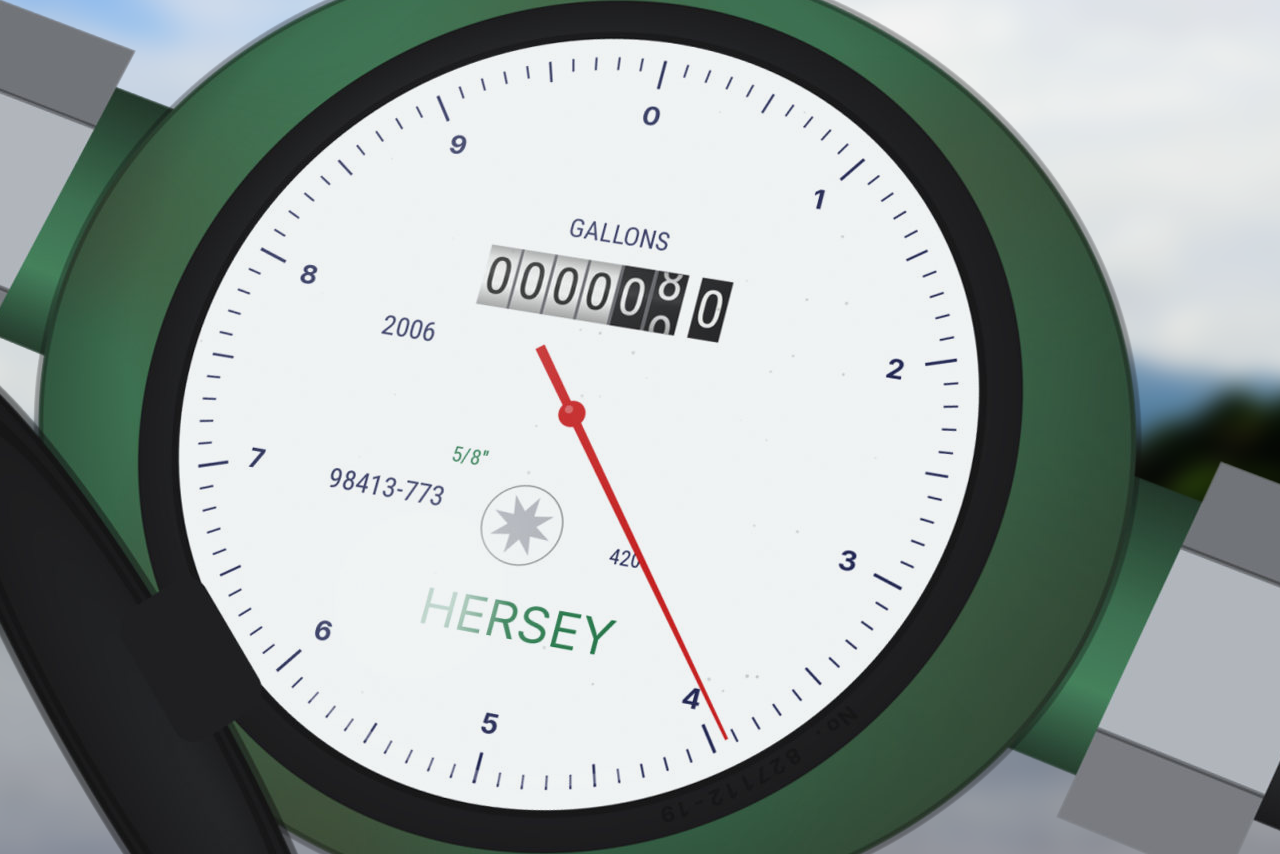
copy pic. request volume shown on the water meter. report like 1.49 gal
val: 83.9 gal
